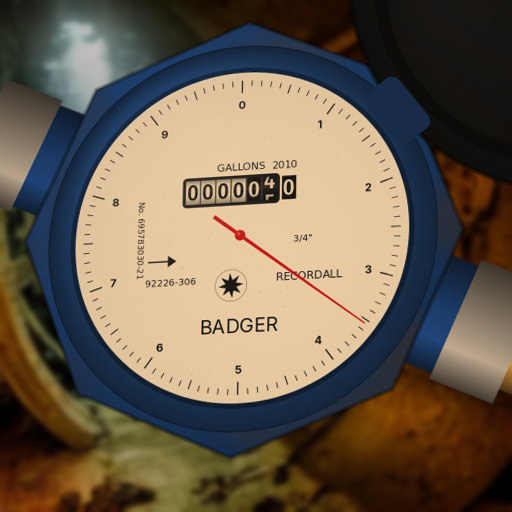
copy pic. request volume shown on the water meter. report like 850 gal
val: 43.5 gal
